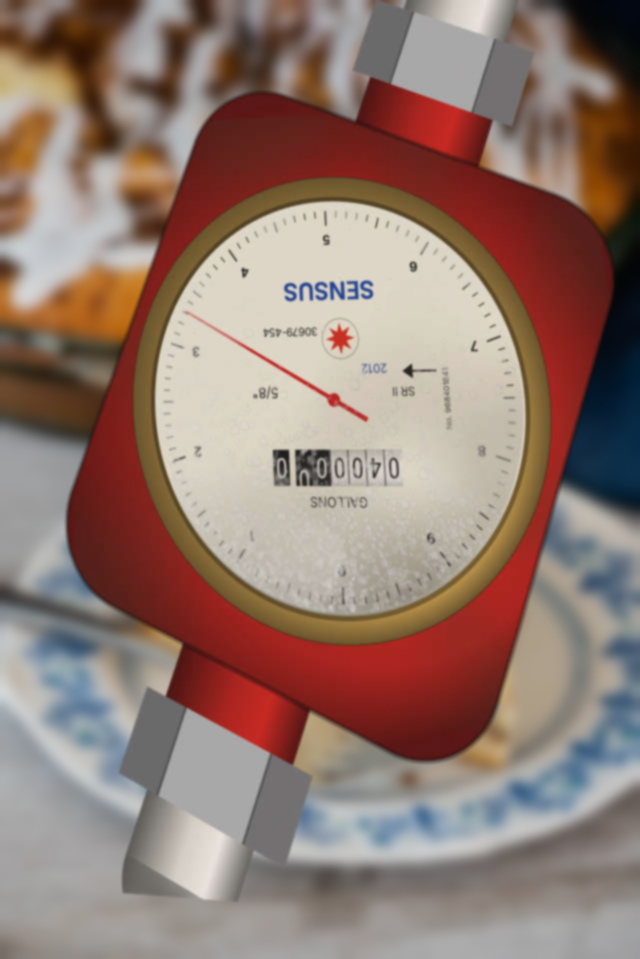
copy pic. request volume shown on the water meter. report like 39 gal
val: 400003.3 gal
